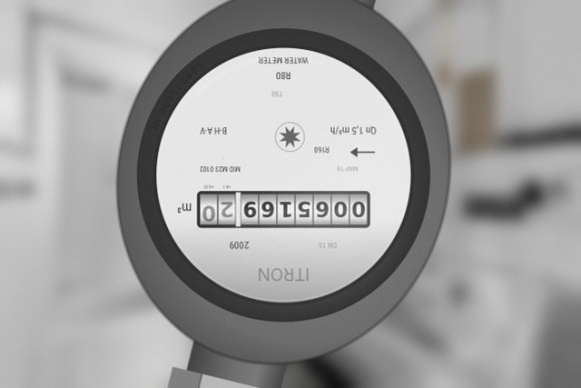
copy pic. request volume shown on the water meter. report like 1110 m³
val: 65169.20 m³
